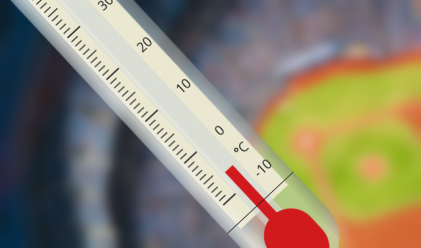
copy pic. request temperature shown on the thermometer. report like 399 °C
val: -6 °C
